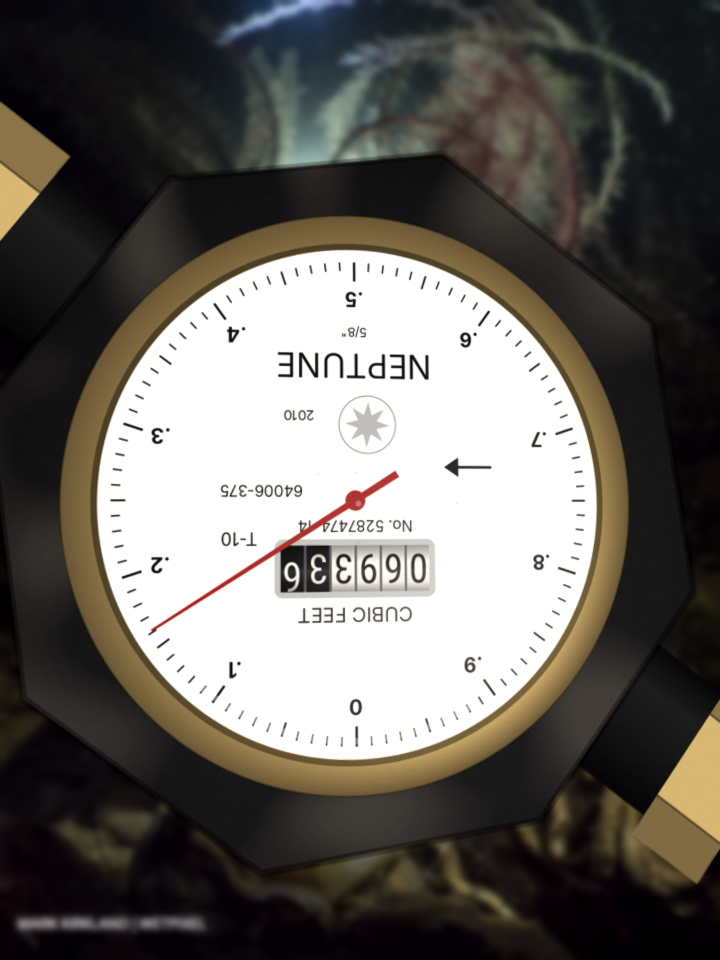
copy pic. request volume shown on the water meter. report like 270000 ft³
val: 69336.16 ft³
